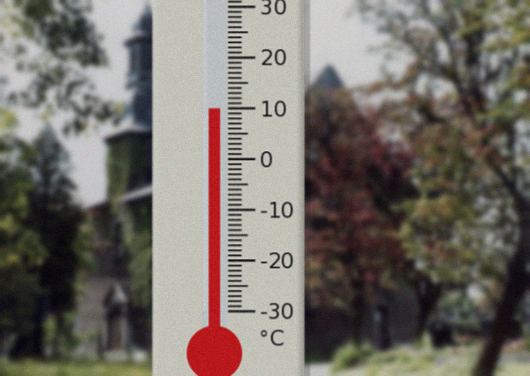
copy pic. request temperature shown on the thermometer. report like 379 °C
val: 10 °C
